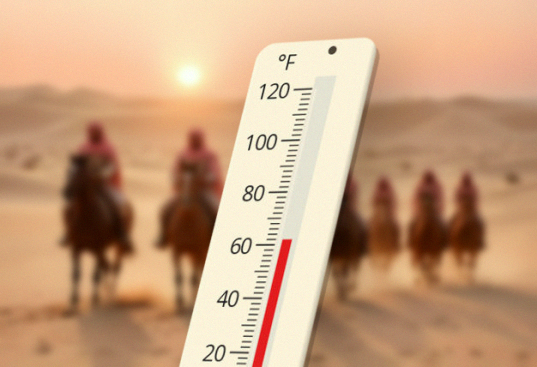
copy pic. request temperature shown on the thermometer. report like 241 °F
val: 62 °F
